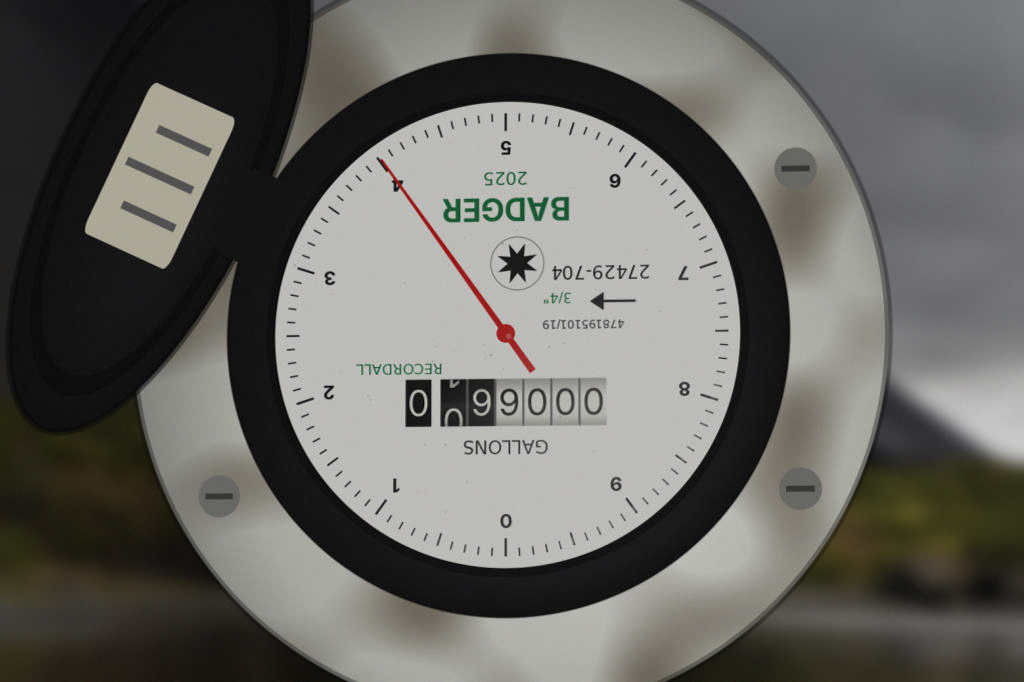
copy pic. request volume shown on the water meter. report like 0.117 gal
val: 6604.0 gal
